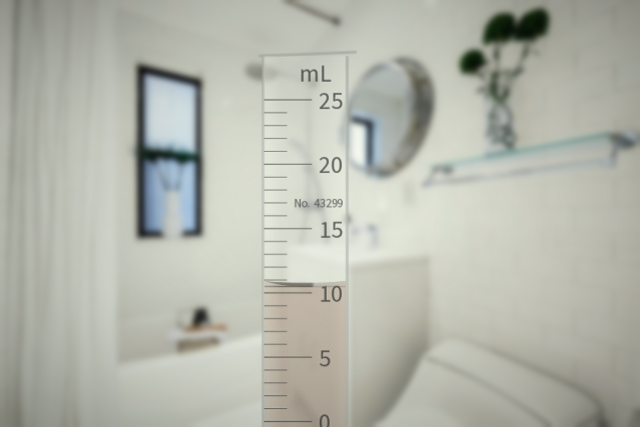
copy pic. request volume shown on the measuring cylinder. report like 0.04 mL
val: 10.5 mL
